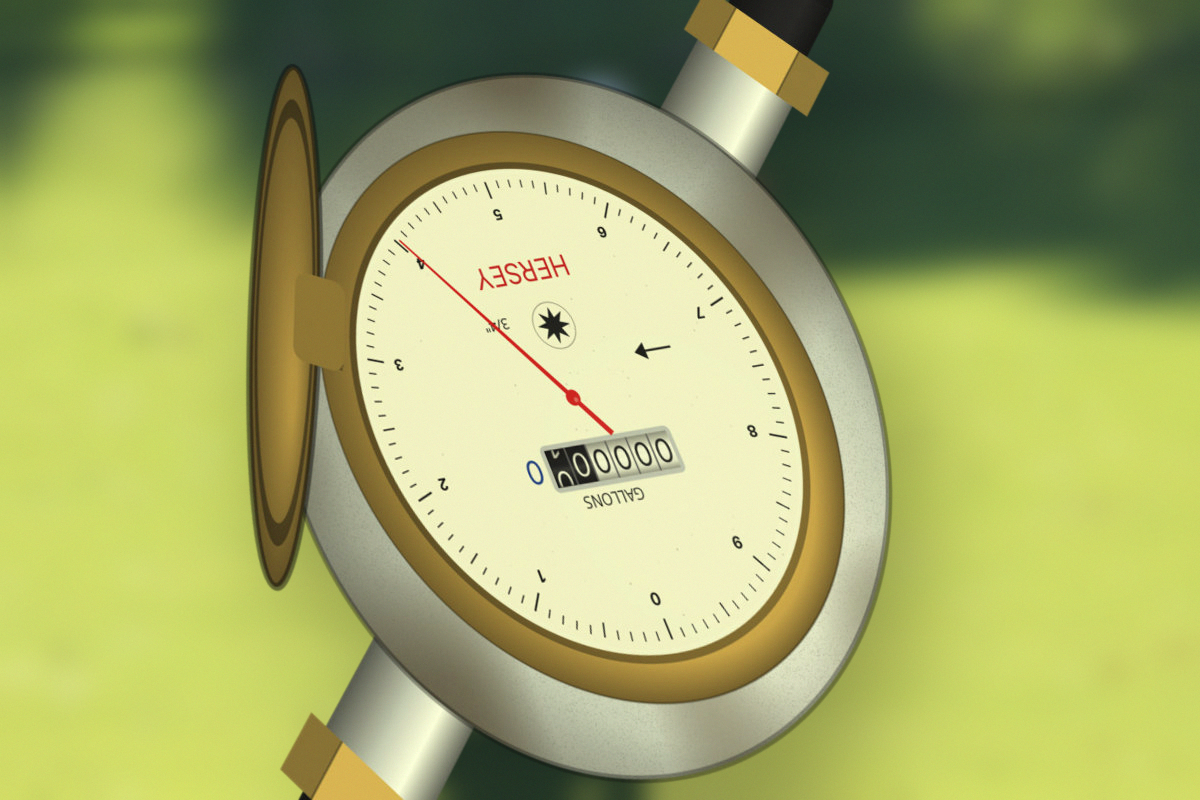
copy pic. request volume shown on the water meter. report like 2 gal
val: 4.0 gal
